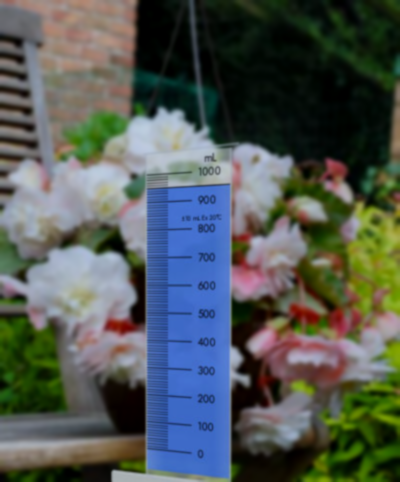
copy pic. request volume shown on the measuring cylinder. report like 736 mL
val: 950 mL
